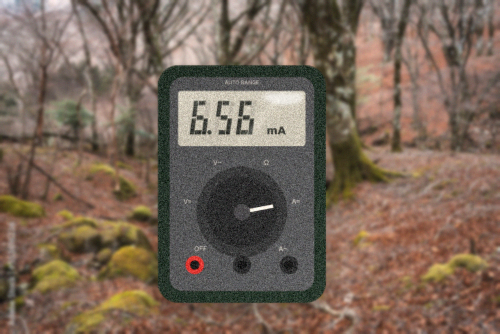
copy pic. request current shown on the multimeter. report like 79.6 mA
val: 6.56 mA
